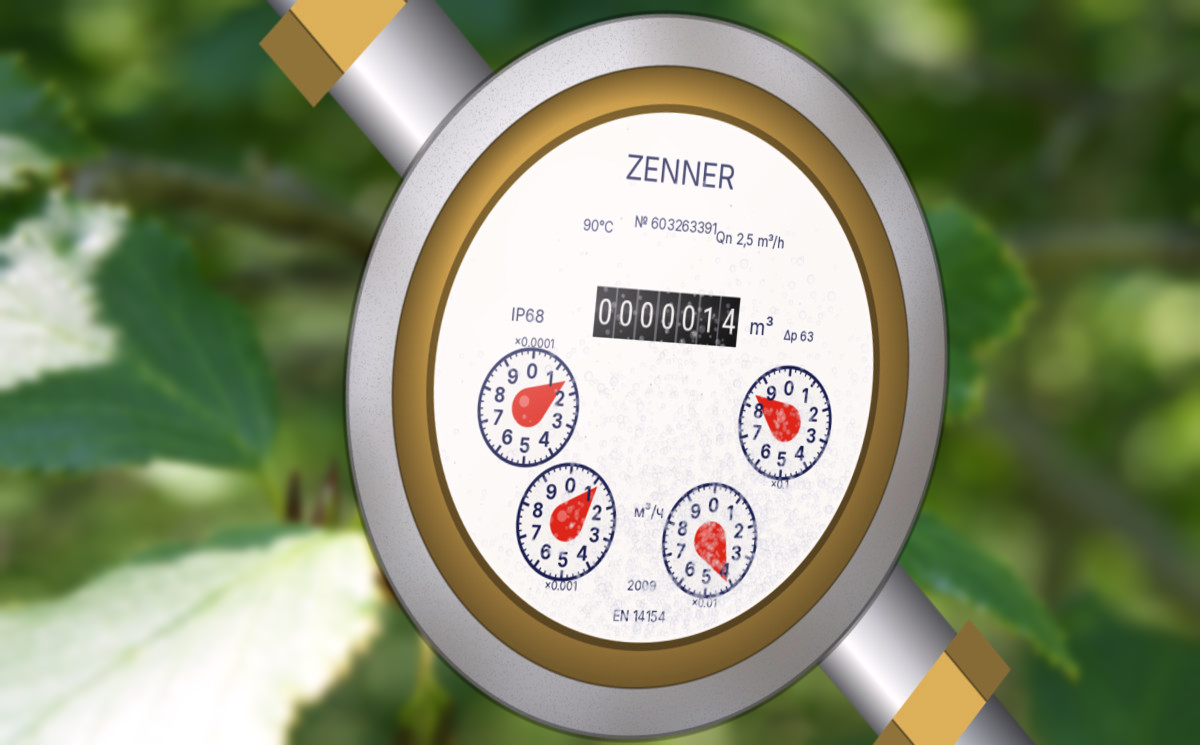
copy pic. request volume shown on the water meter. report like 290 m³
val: 14.8411 m³
